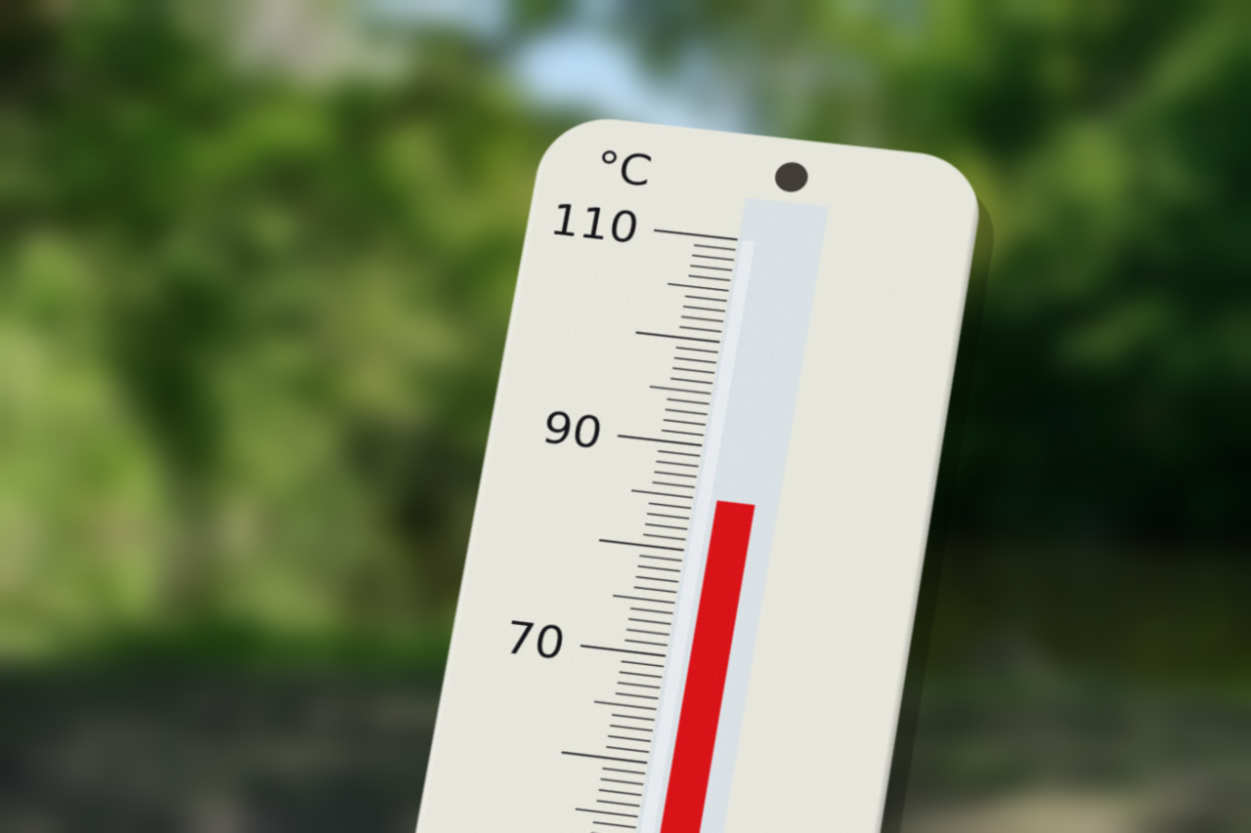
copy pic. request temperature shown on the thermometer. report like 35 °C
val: 85 °C
